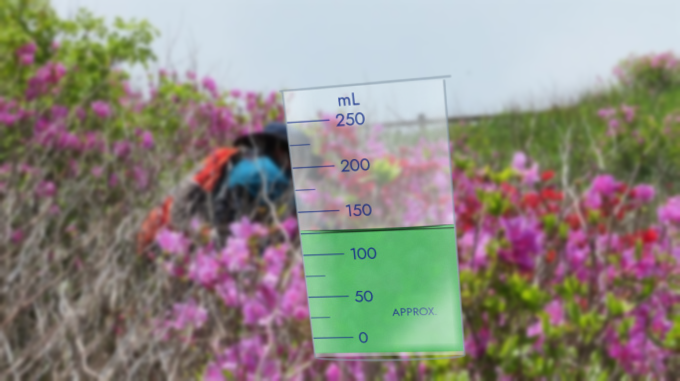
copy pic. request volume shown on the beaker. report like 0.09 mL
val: 125 mL
